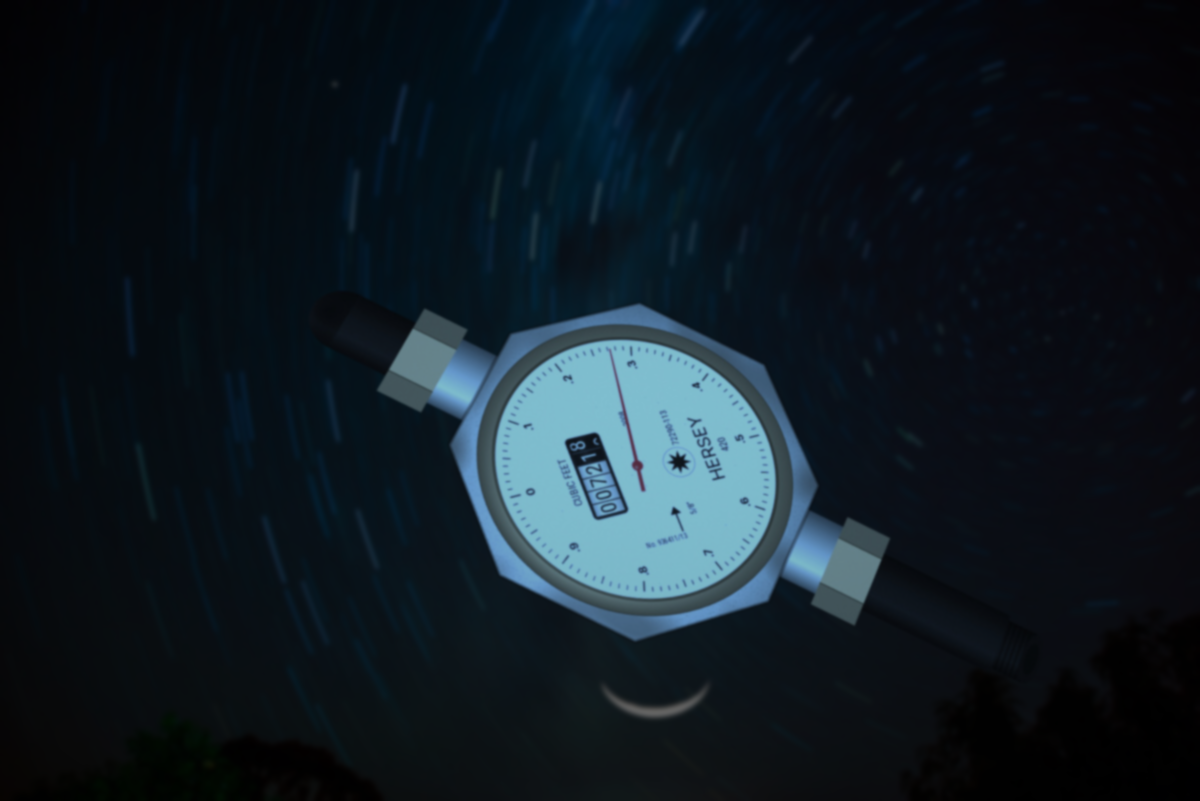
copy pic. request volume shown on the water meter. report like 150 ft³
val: 7218.27 ft³
